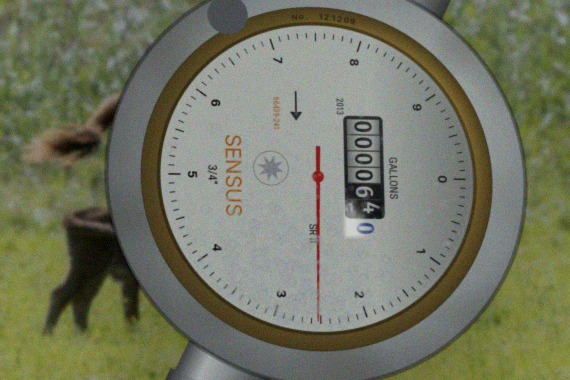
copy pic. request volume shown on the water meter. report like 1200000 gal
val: 642.5 gal
